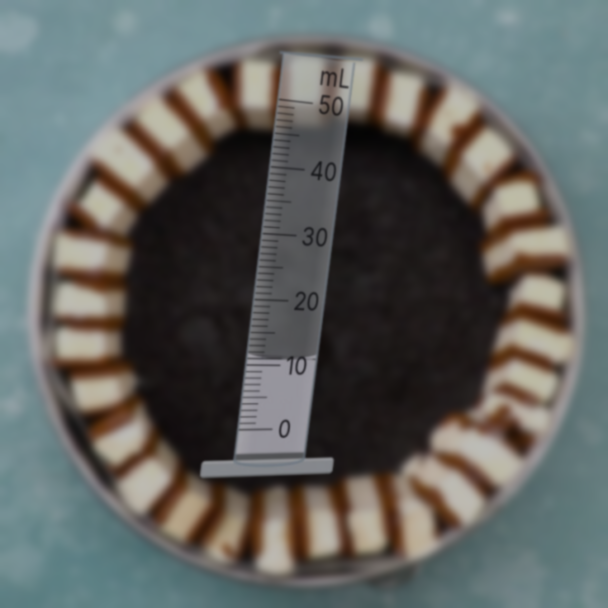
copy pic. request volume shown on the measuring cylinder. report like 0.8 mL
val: 11 mL
